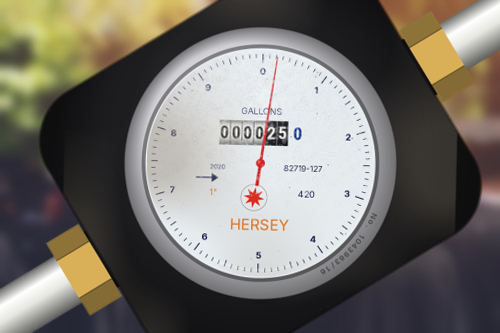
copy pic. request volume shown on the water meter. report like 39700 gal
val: 250.2 gal
